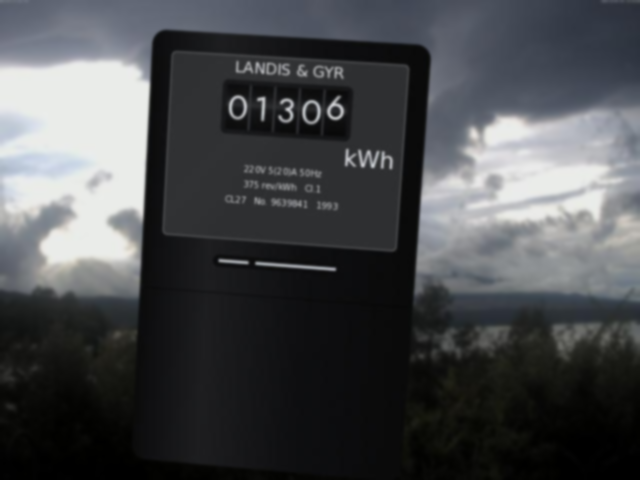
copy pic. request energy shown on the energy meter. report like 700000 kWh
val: 1306 kWh
